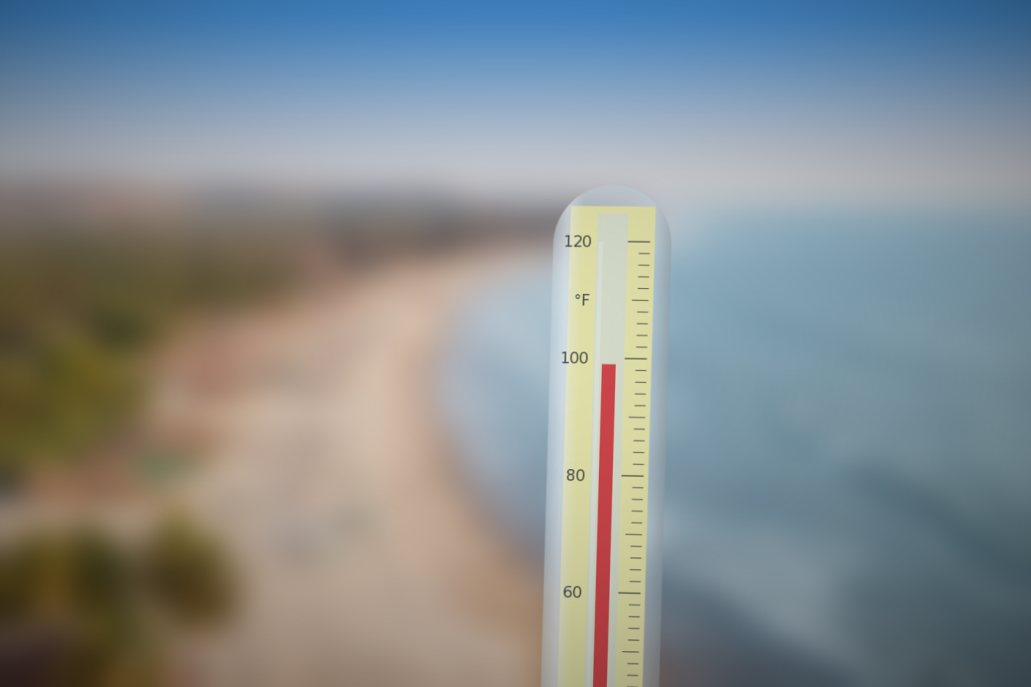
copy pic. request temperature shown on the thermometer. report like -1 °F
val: 99 °F
